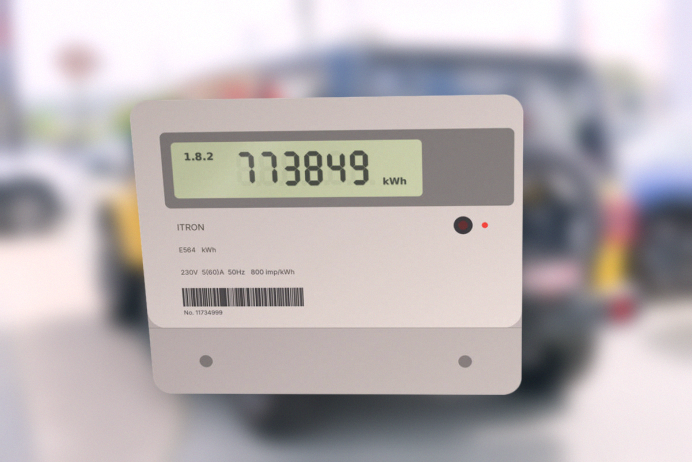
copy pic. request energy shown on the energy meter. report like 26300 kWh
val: 773849 kWh
